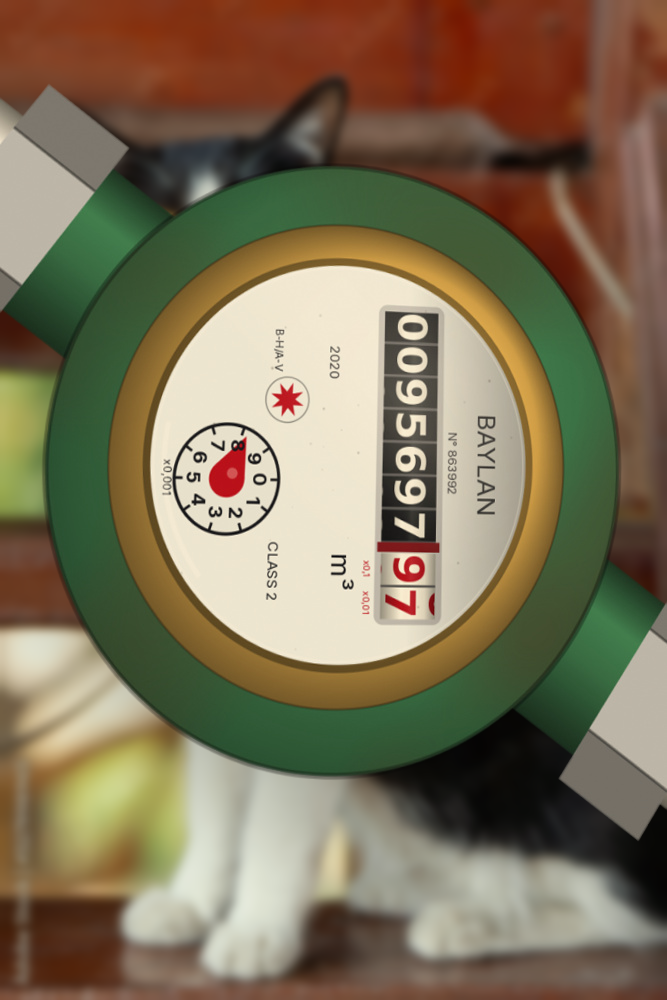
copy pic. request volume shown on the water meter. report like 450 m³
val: 95697.968 m³
